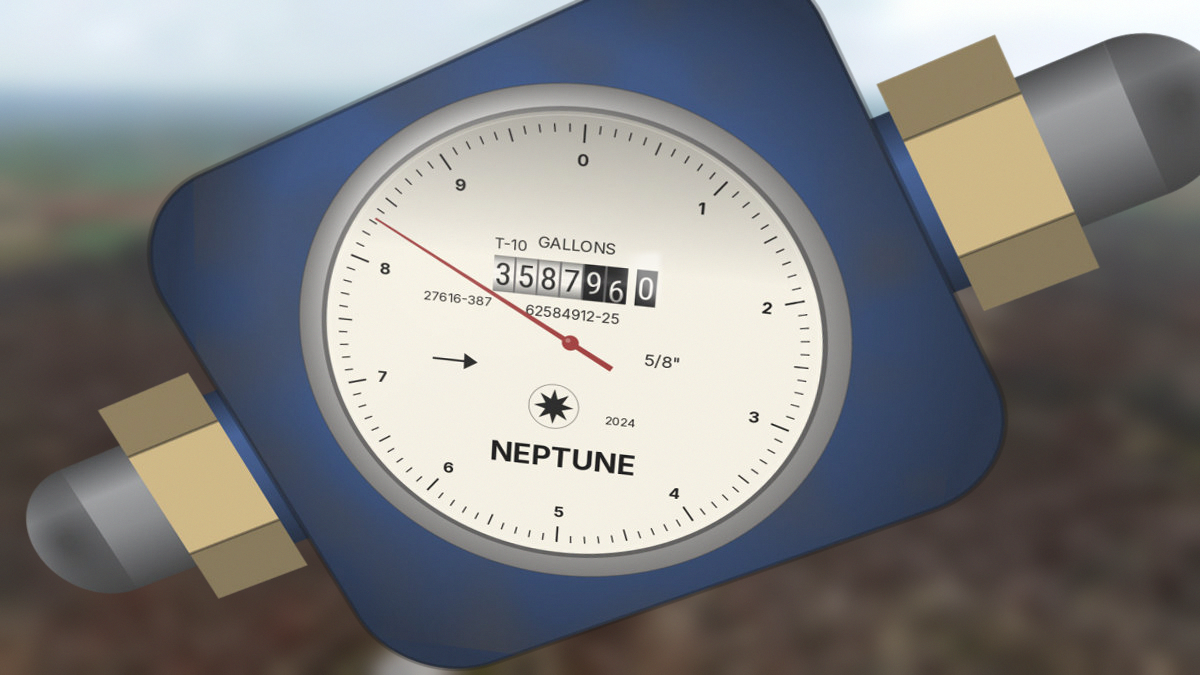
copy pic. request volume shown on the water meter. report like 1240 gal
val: 3587958.3 gal
